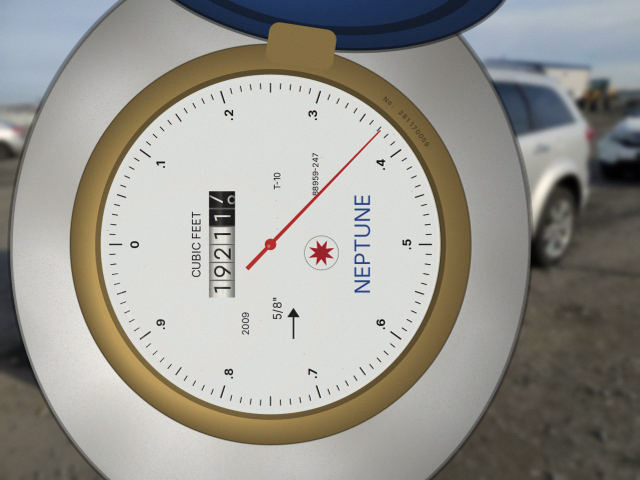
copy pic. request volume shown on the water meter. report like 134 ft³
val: 192117.37 ft³
